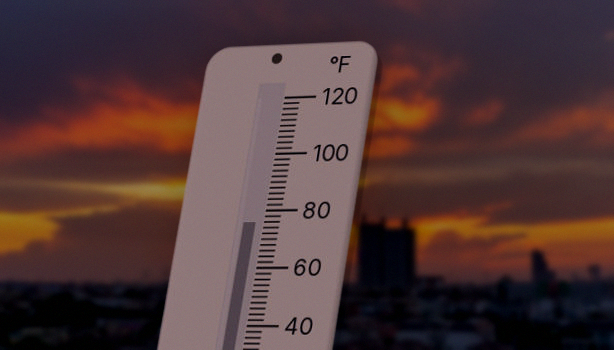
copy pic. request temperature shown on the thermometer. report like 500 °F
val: 76 °F
